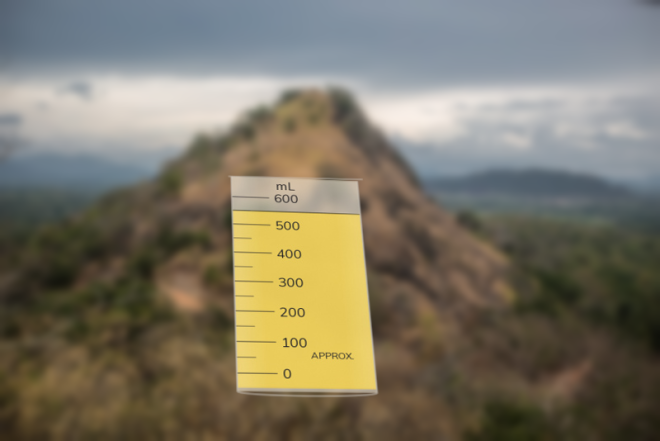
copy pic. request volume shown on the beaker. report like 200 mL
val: 550 mL
